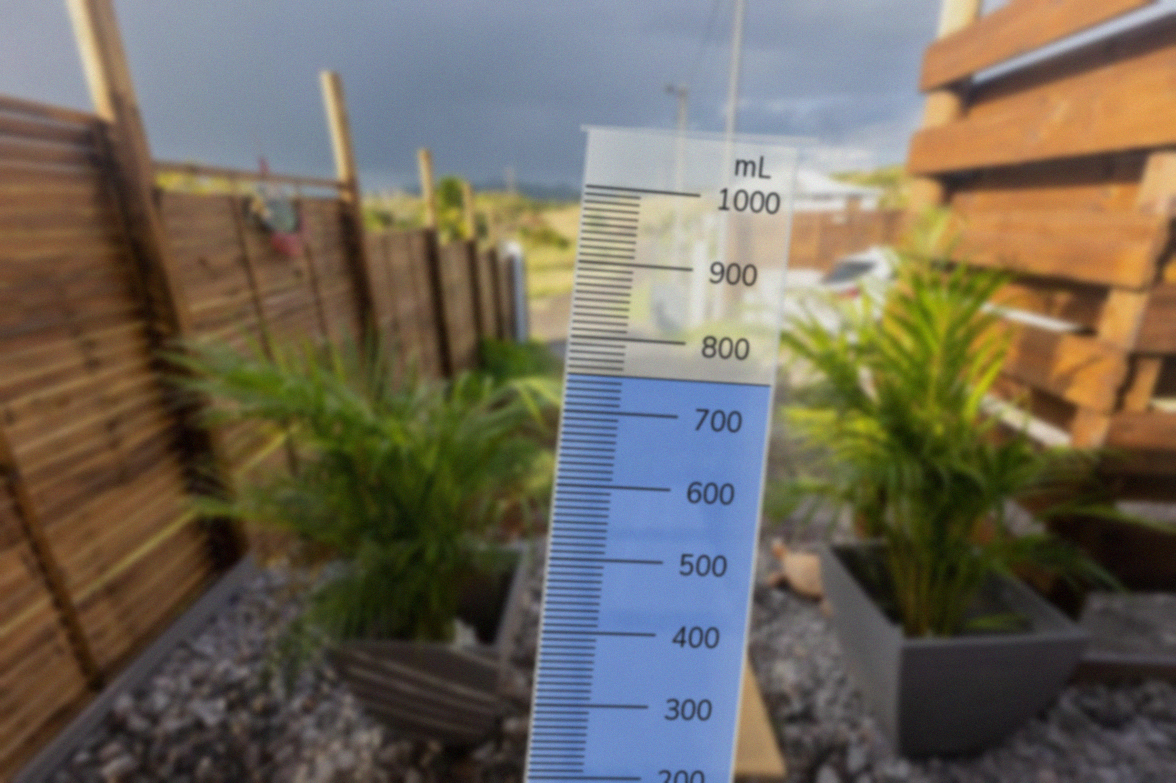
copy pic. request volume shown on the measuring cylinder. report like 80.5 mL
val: 750 mL
